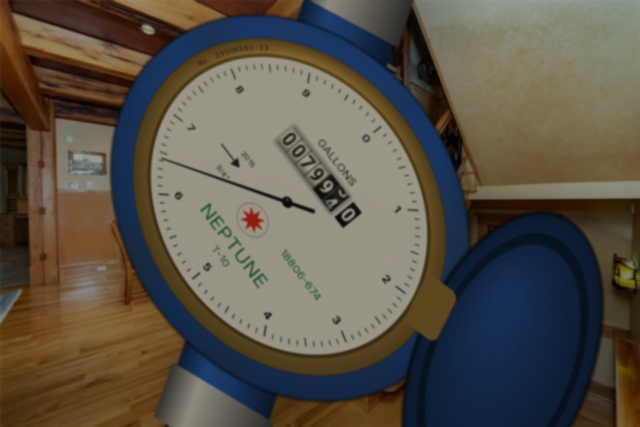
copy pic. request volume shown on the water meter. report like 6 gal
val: 79936.4 gal
